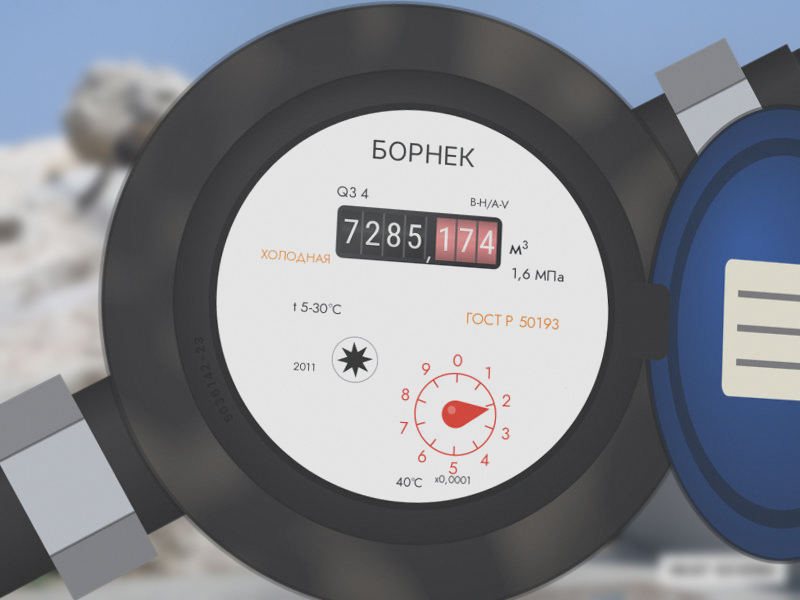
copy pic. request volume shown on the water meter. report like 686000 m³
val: 7285.1742 m³
